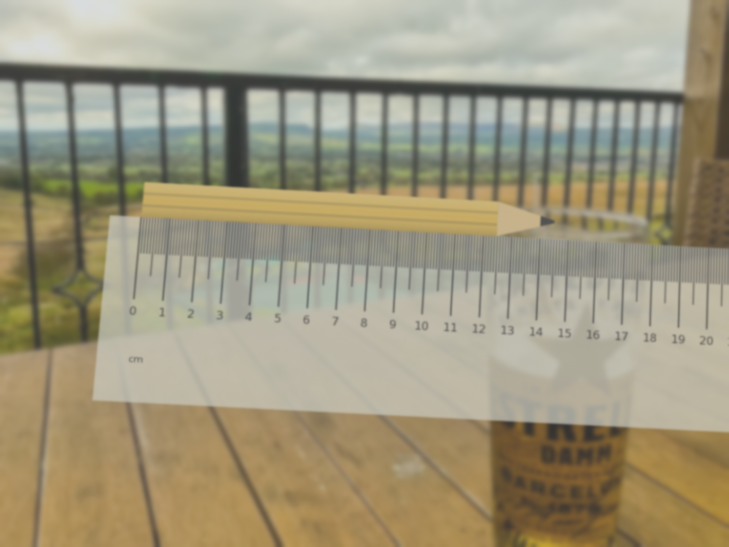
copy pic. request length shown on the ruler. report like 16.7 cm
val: 14.5 cm
